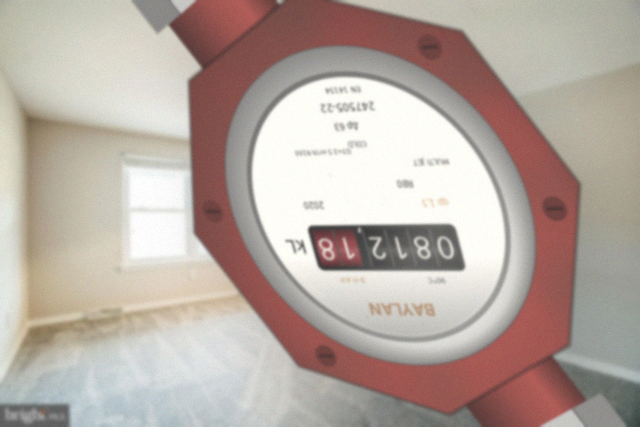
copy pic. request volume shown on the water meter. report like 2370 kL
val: 812.18 kL
